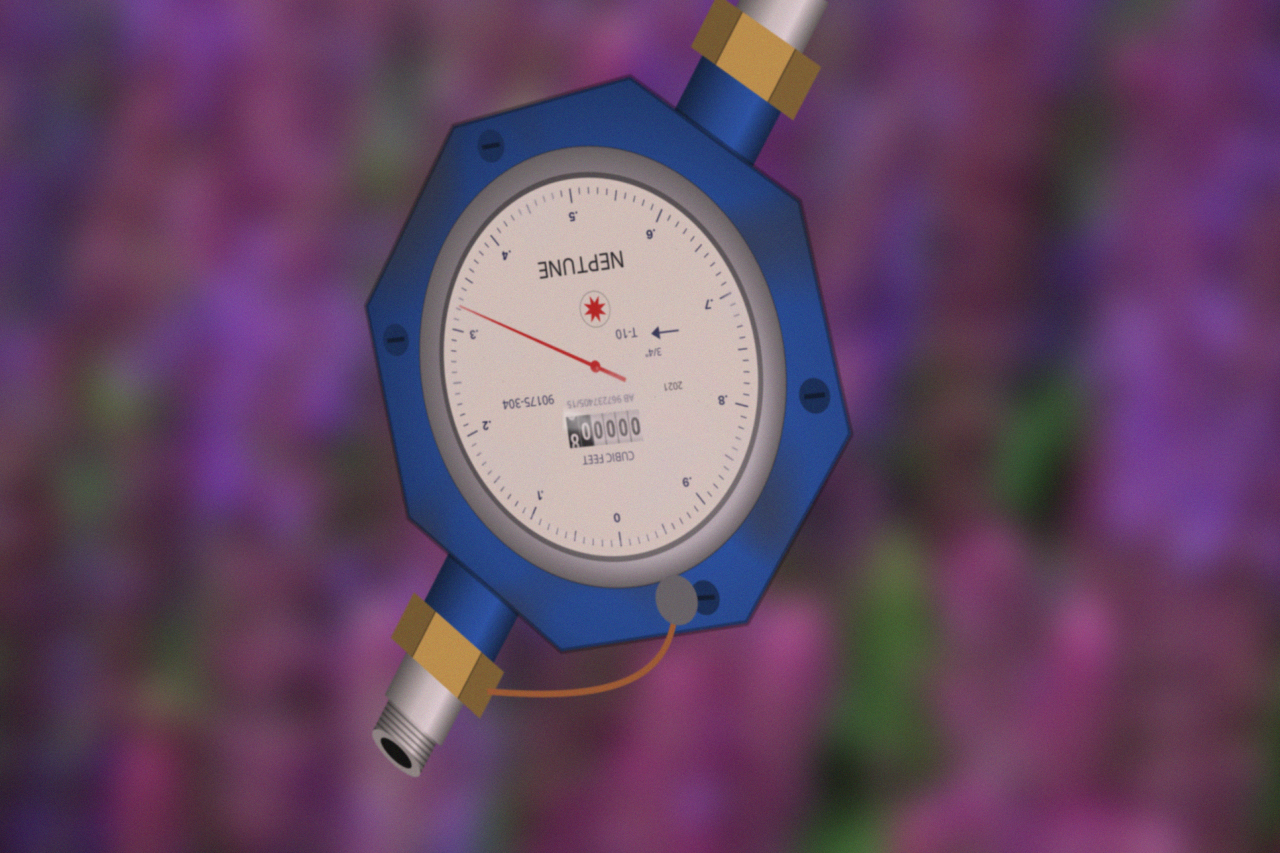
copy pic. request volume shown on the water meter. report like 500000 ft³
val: 8.32 ft³
